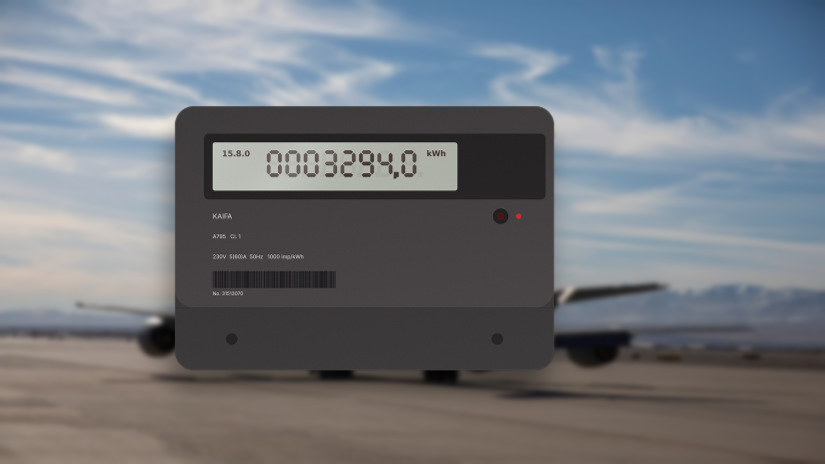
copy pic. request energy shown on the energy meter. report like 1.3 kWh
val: 3294.0 kWh
